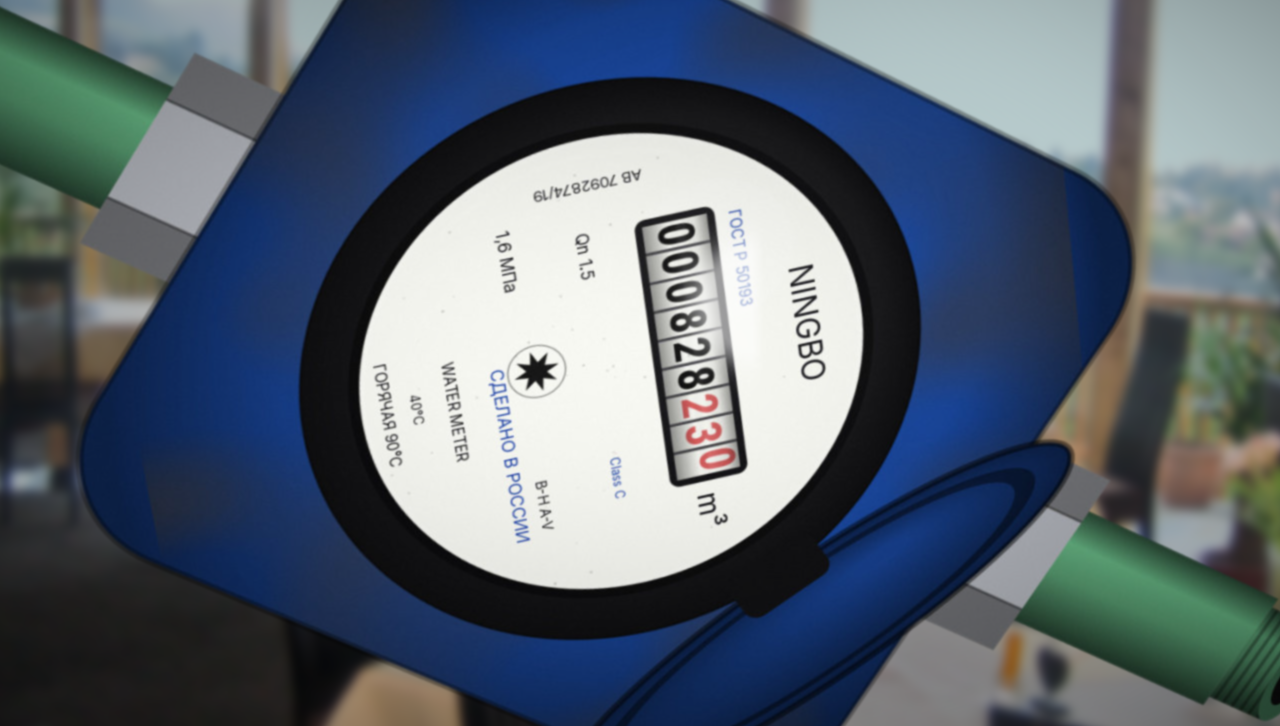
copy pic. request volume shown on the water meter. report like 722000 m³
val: 828.230 m³
